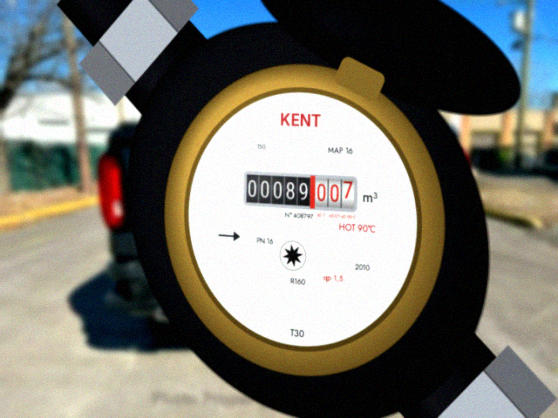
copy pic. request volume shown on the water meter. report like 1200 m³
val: 89.007 m³
